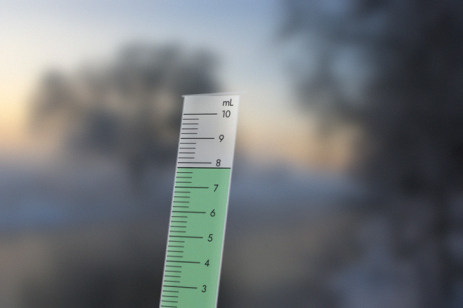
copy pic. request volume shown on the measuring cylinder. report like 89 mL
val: 7.8 mL
